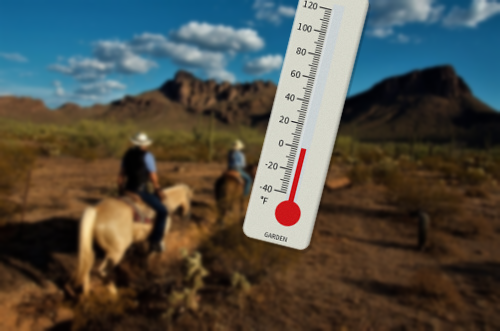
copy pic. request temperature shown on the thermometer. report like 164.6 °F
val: 0 °F
